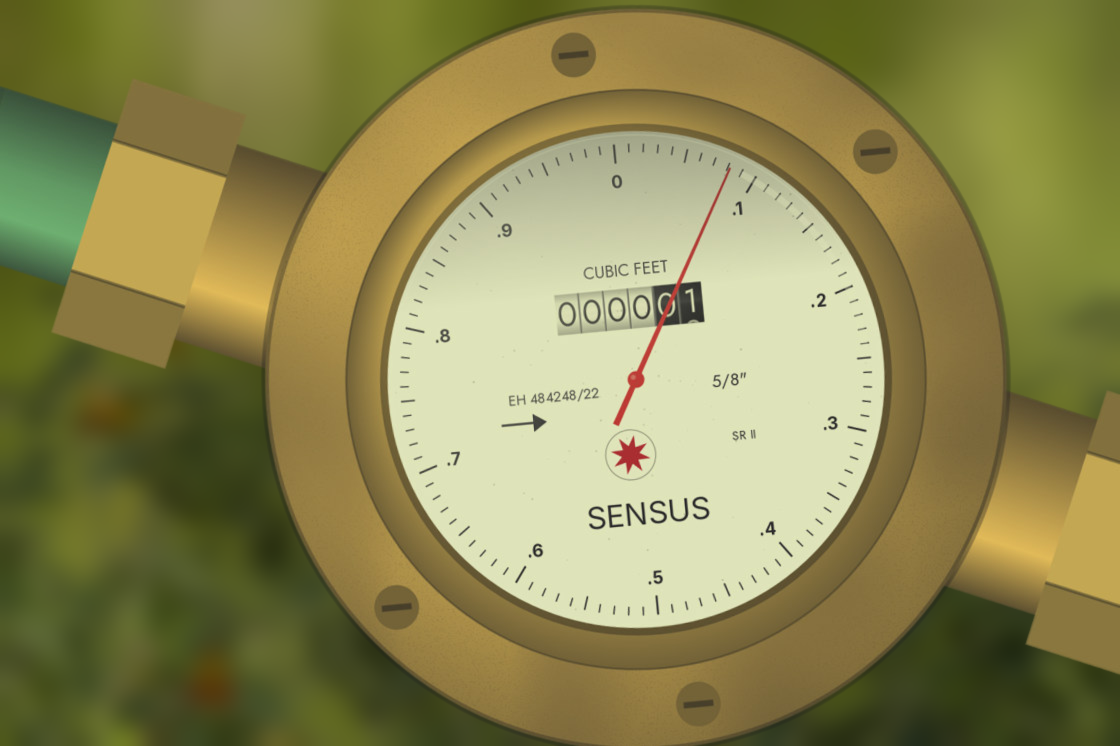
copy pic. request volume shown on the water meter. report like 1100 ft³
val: 1.08 ft³
